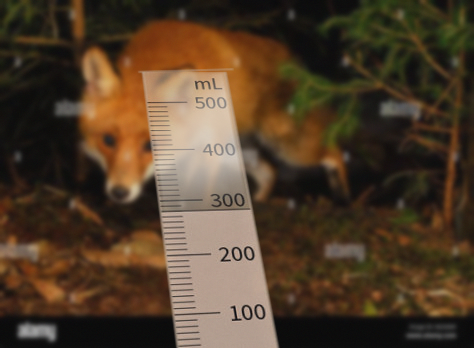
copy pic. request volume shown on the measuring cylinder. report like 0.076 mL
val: 280 mL
